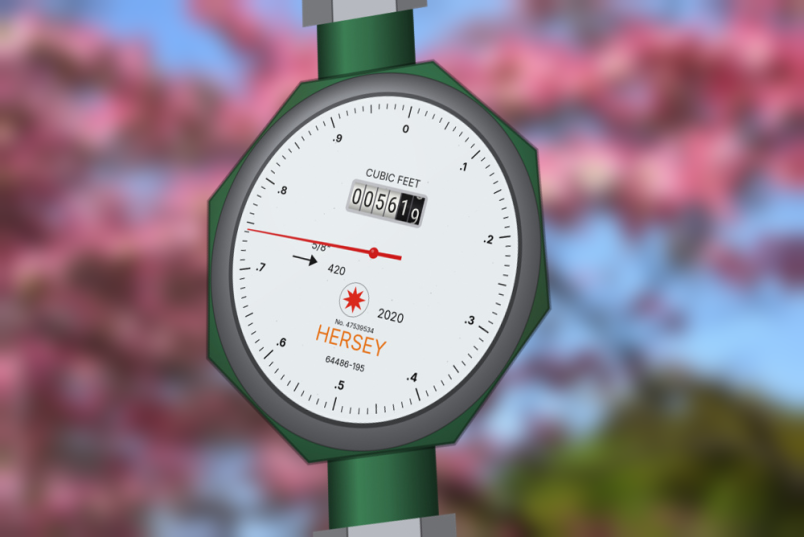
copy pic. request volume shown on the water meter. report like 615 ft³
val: 5618.74 ft³
